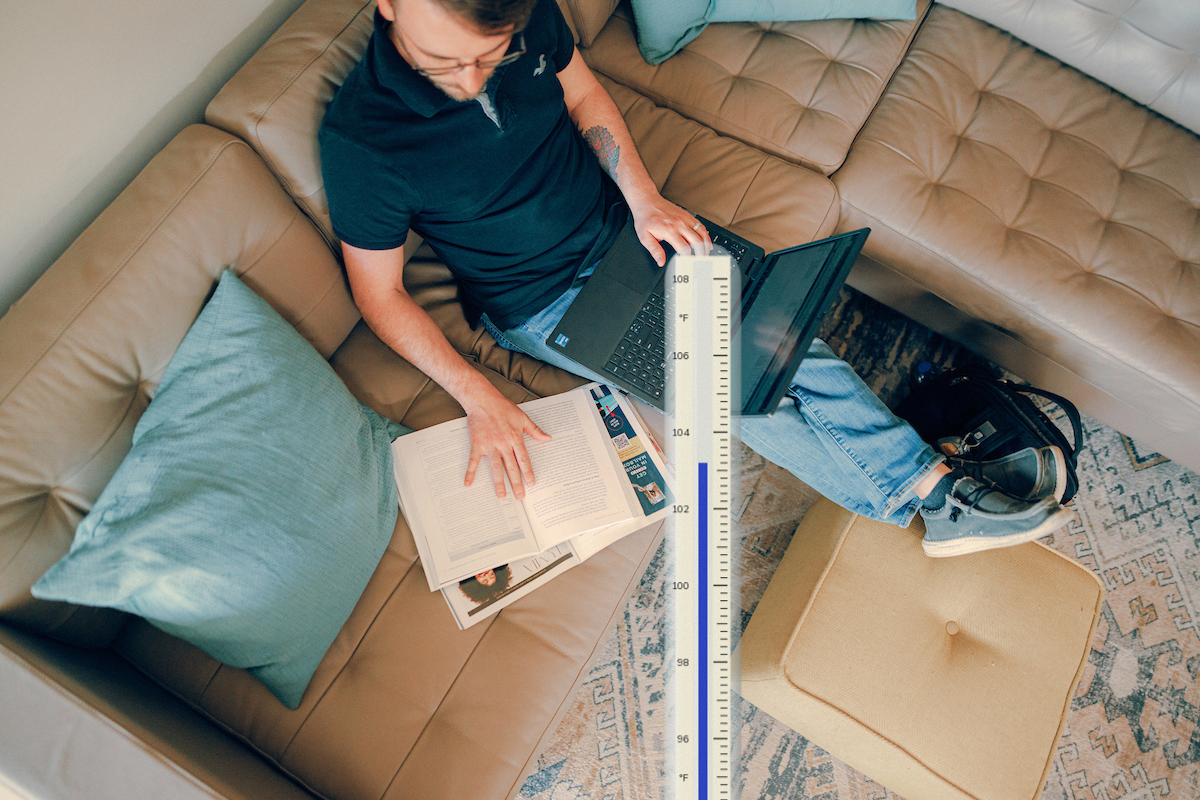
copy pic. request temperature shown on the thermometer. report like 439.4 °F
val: 103.2 °F
